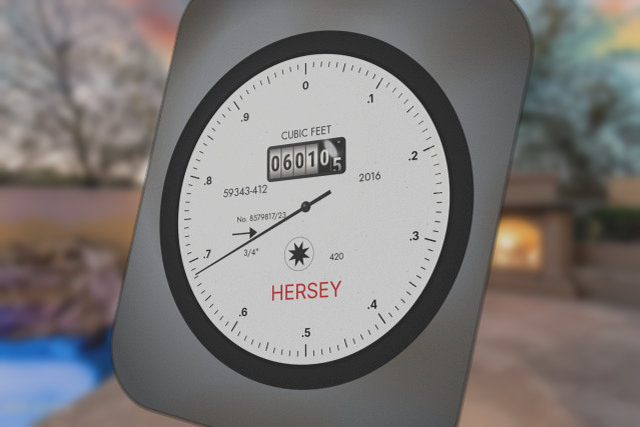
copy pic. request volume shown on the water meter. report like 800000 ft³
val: 60104.68 ft³
